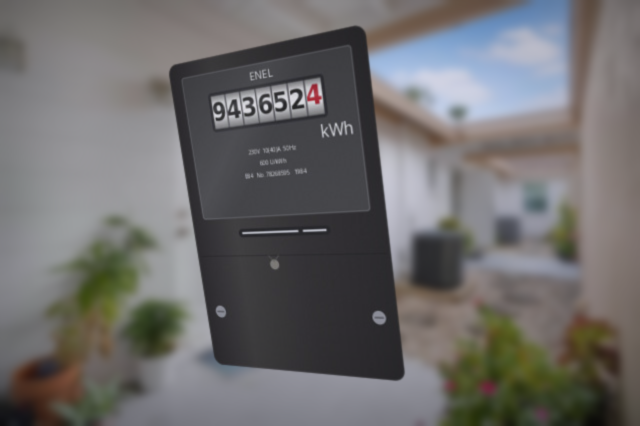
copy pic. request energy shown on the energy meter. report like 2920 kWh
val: 943652.4 kWh
